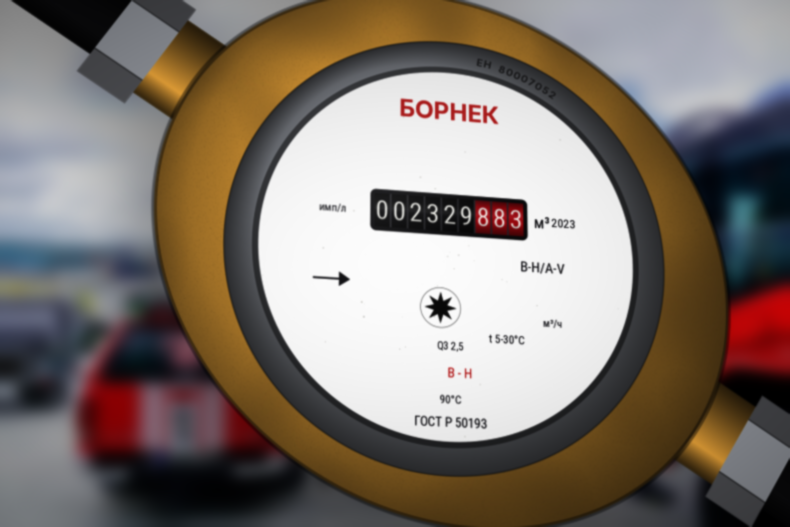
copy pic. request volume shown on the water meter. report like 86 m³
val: 2329.883 m³
